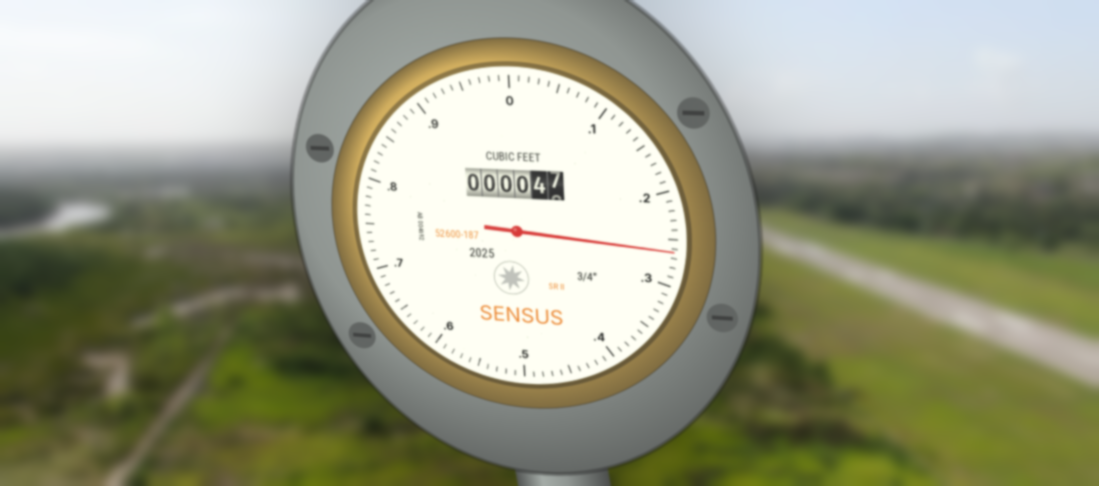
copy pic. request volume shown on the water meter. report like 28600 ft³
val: 47.26 ft³
